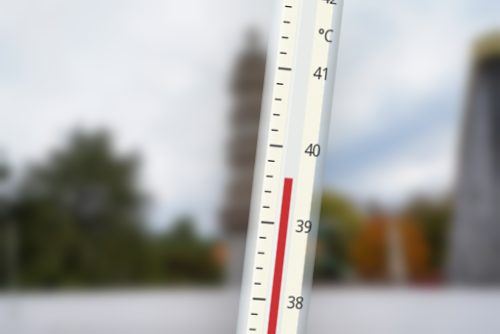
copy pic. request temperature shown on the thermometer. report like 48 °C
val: 39.6 °C
